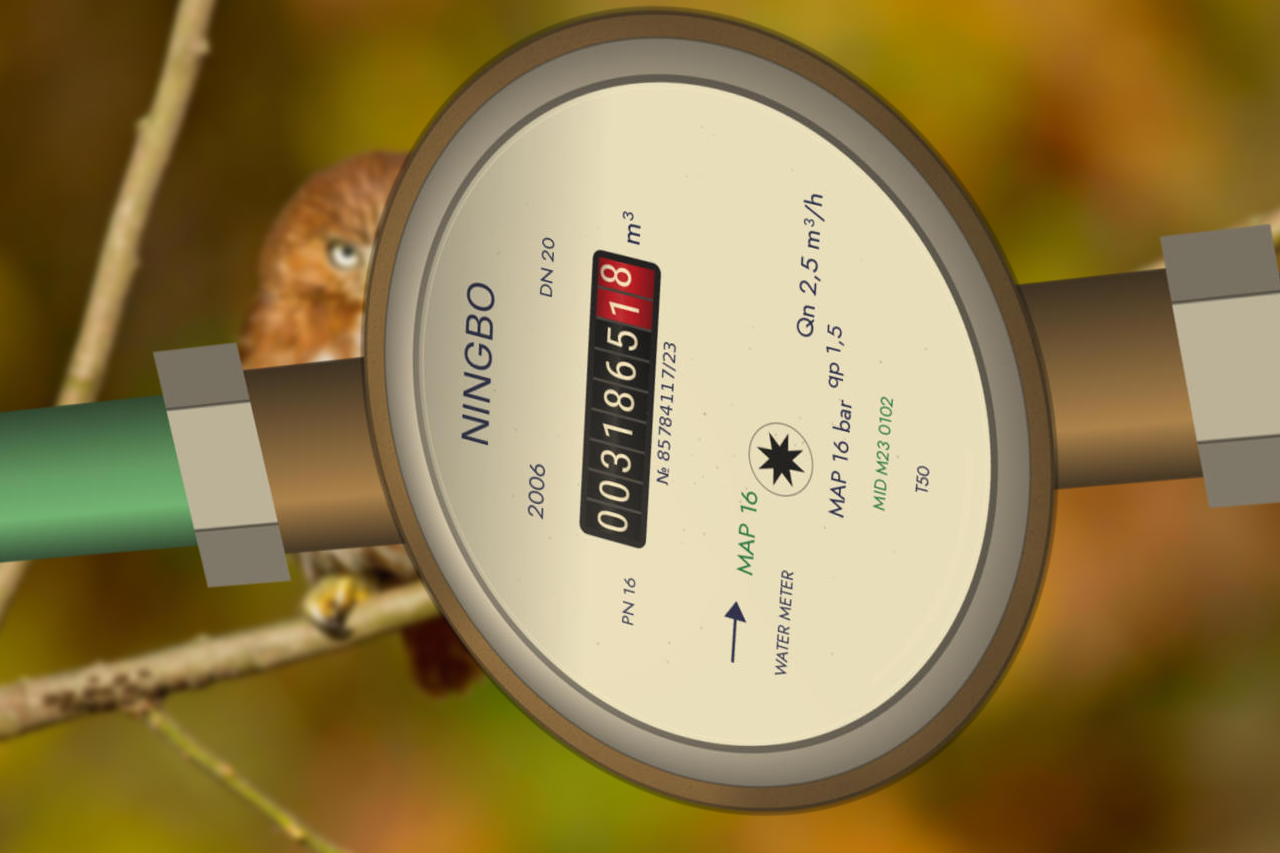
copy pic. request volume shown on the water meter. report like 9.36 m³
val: 31865.18 m³
